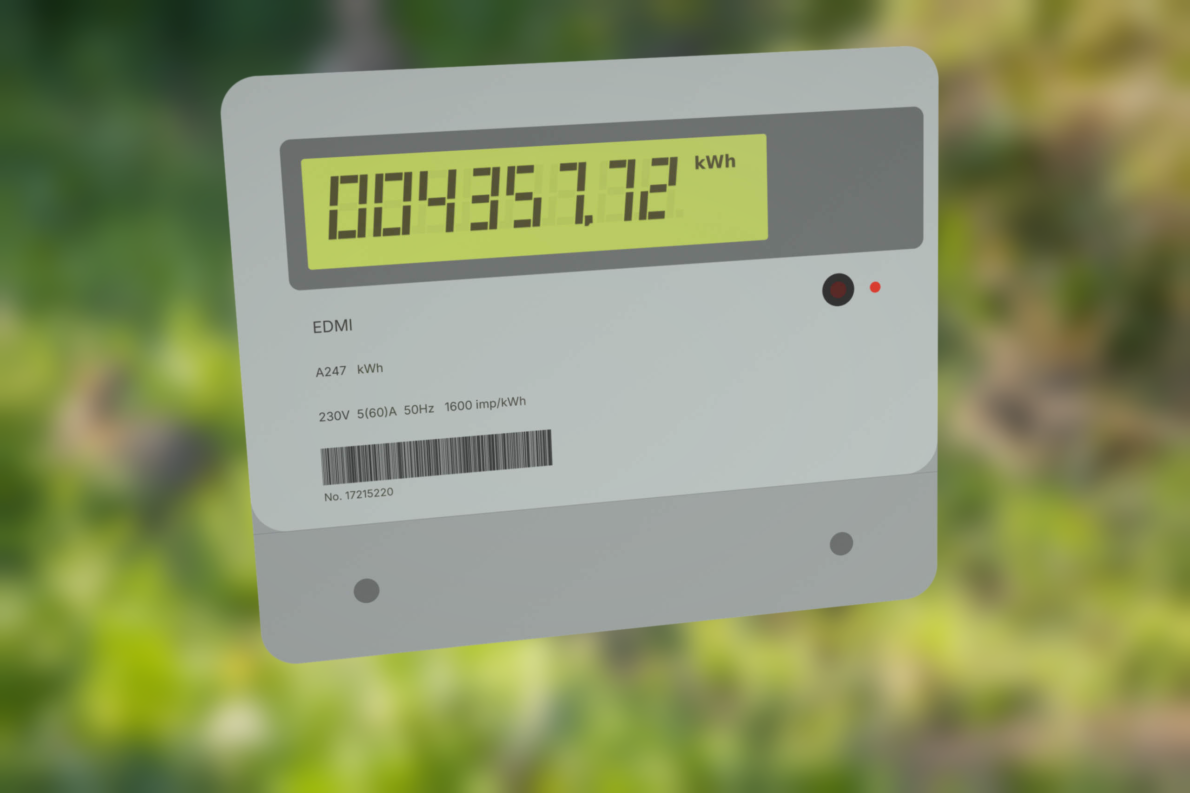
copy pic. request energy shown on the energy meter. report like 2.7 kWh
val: 4357.72 kWh
